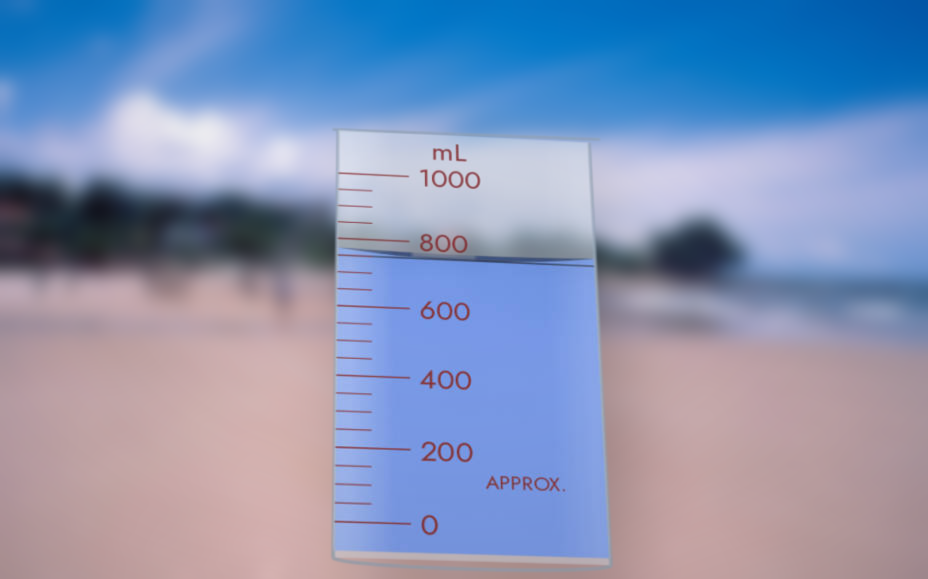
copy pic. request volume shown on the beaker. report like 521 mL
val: 750 mL
